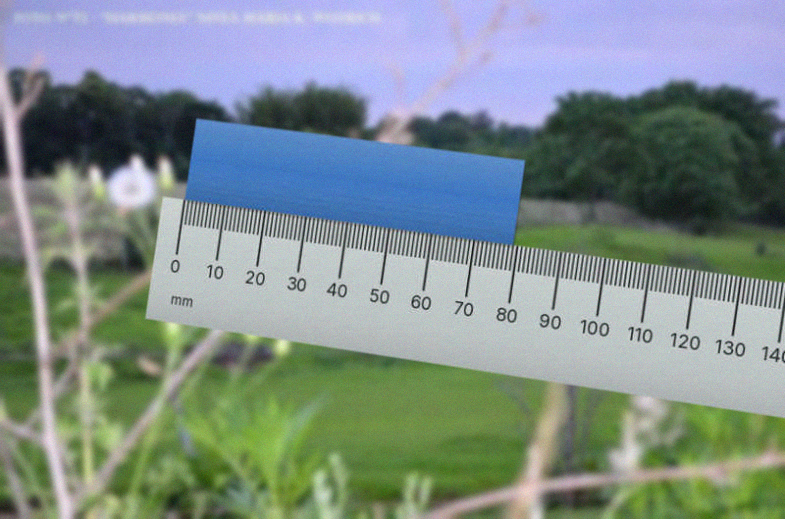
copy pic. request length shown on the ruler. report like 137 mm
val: 79 mm
